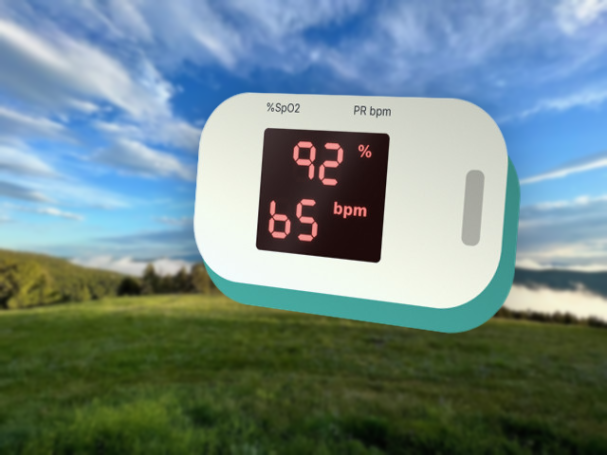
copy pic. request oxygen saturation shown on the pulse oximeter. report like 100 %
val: 92 %
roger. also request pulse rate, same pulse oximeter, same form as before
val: 65 bpm
